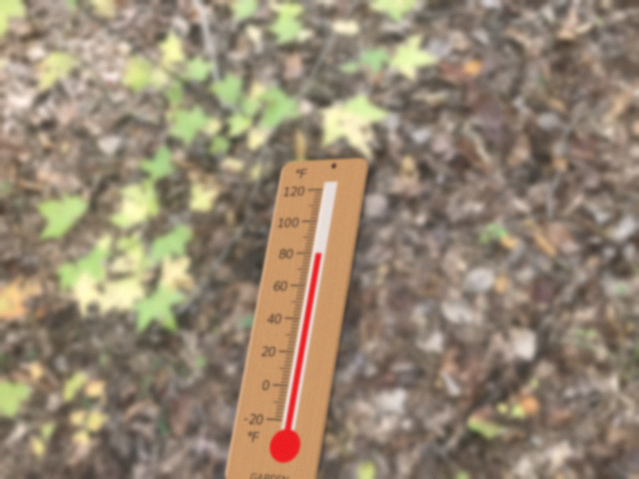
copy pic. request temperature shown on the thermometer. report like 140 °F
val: 80 °F
